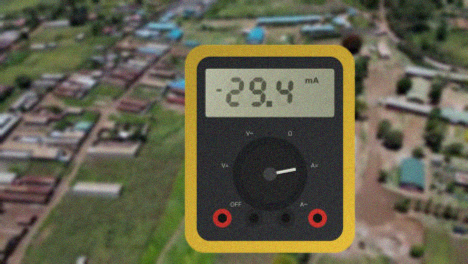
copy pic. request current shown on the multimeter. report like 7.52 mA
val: -29.4 mA
